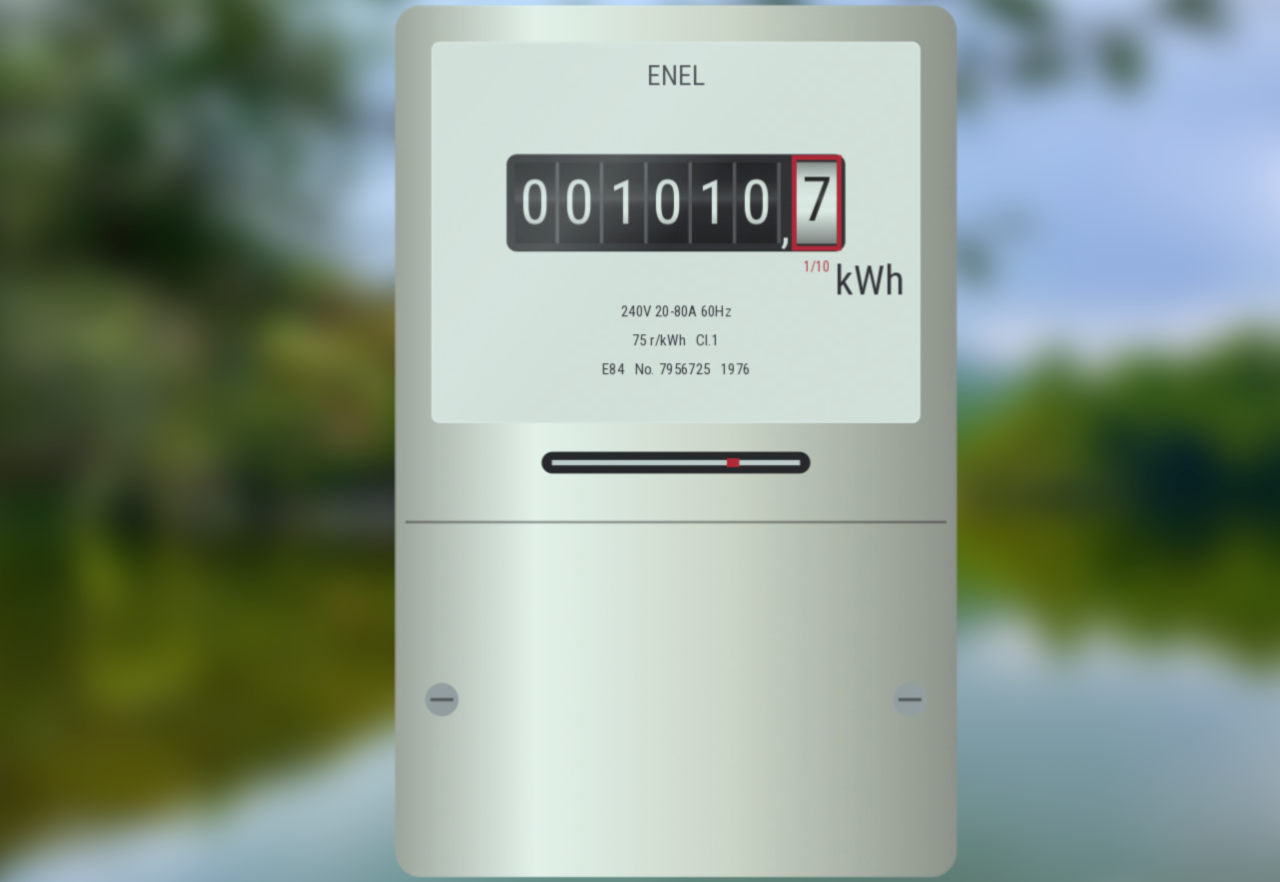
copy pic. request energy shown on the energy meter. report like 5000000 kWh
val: 1010.7 kWh
